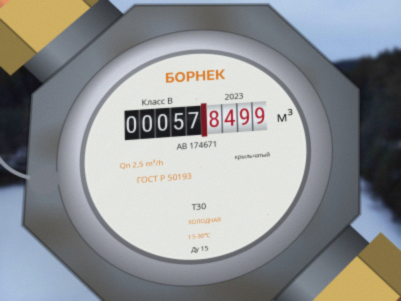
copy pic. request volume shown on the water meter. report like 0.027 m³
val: 57.8499 m³
